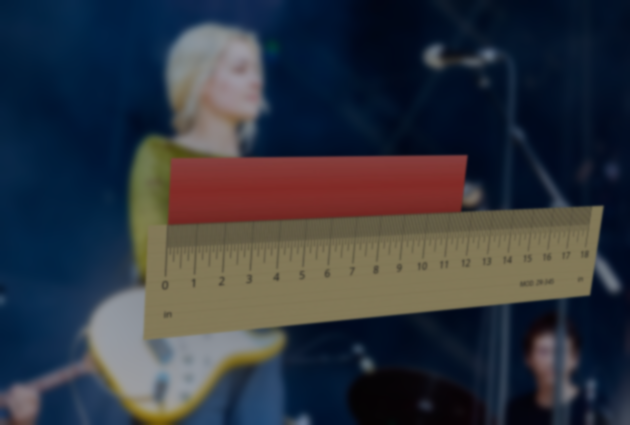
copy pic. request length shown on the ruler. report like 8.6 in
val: 11.5 in
